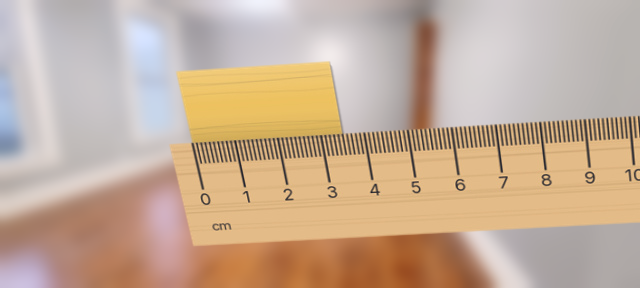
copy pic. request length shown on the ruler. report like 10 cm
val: 3.5 cm
